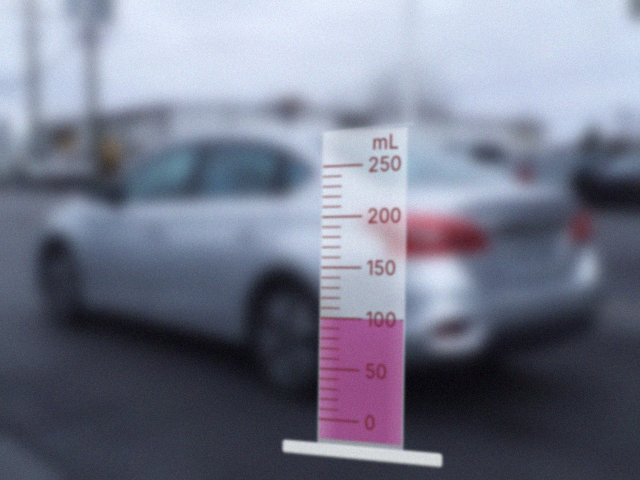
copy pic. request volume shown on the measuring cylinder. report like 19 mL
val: 100 mL
